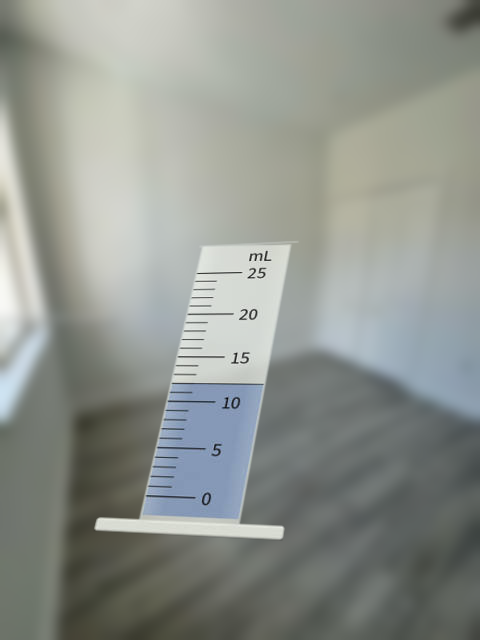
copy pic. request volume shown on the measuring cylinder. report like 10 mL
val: 12 mL
